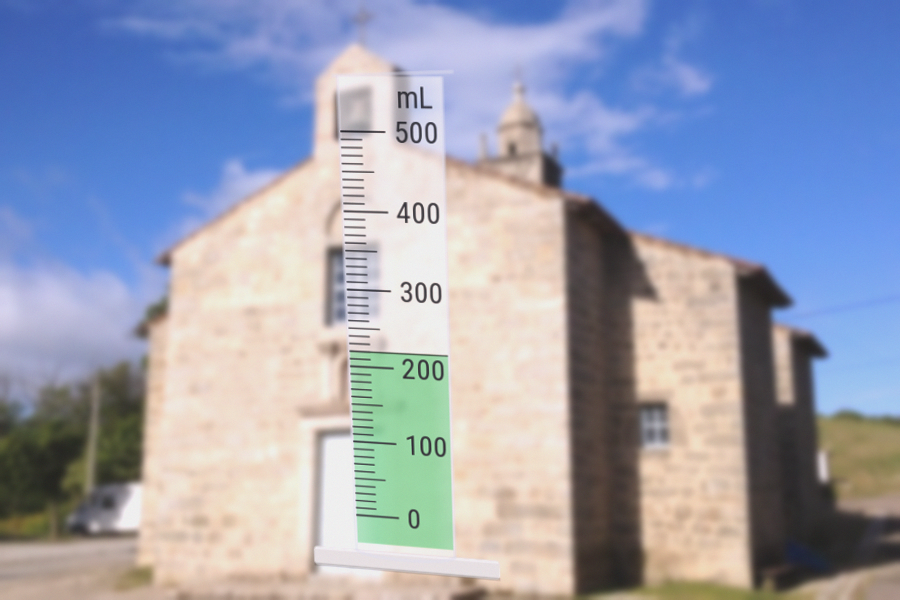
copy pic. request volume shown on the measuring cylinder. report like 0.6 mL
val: 220 mL
